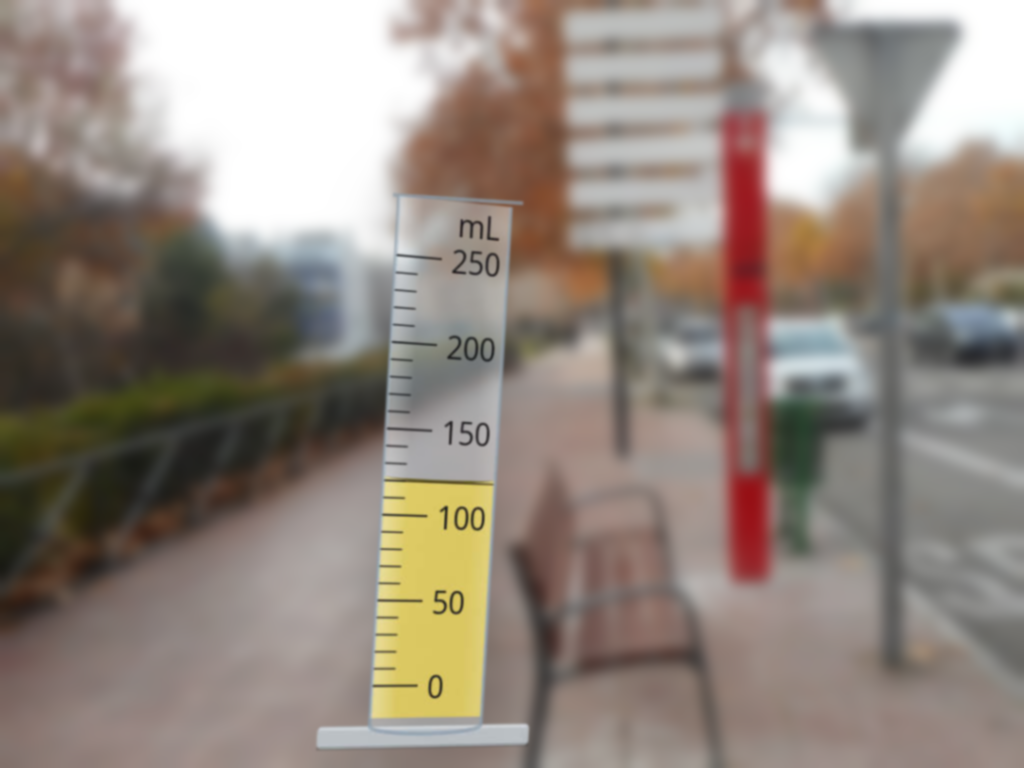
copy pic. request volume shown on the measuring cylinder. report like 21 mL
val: 120 mL
